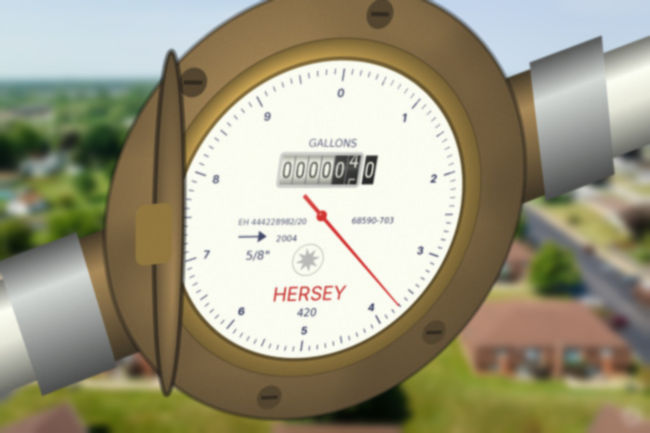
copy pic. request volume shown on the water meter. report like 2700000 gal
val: 43.7 gal
